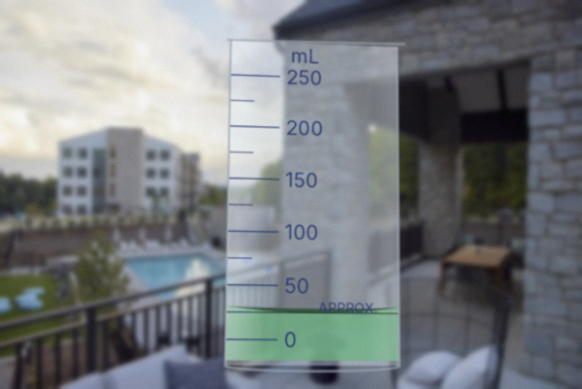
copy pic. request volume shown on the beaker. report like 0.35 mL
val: 25 mL
